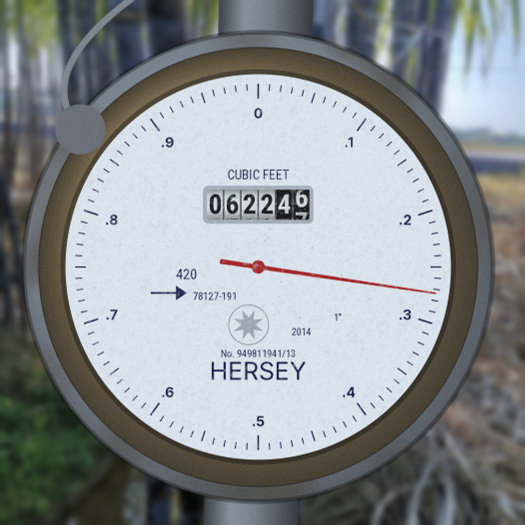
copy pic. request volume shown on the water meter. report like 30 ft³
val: 62246.27 ft³
